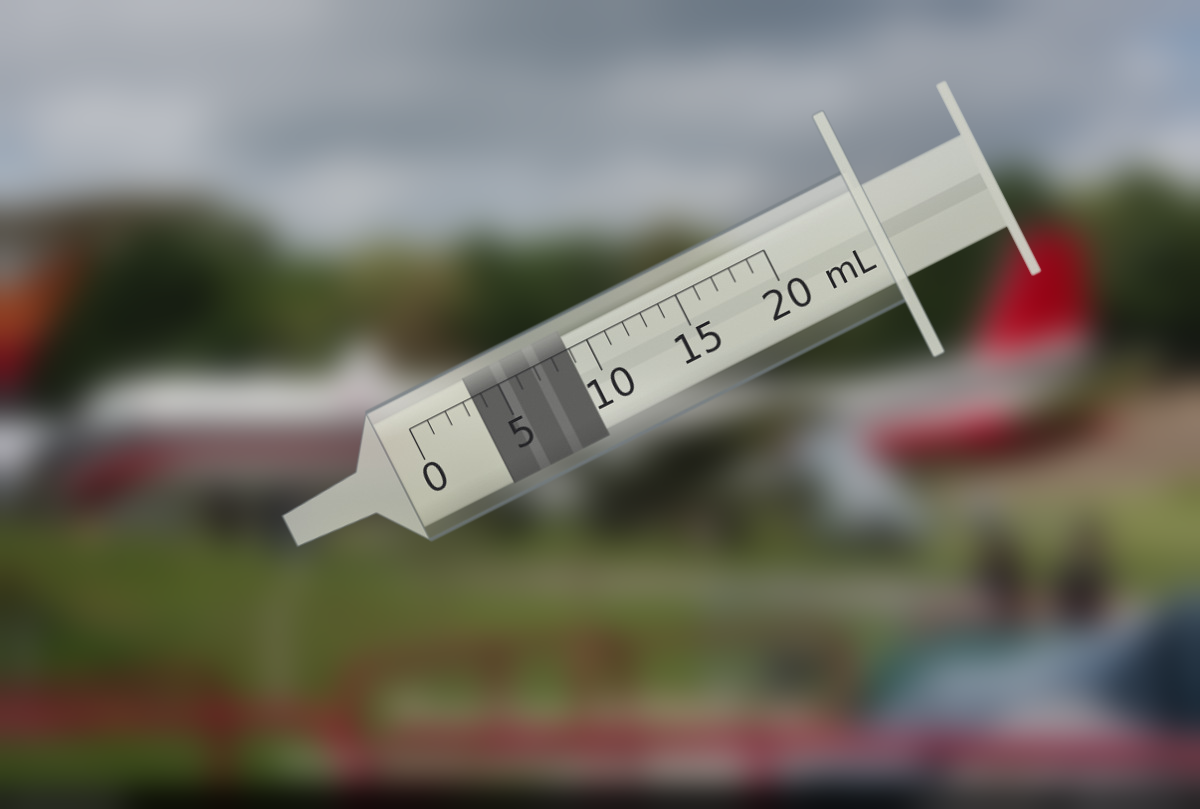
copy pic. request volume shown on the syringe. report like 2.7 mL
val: 3.5 mL
